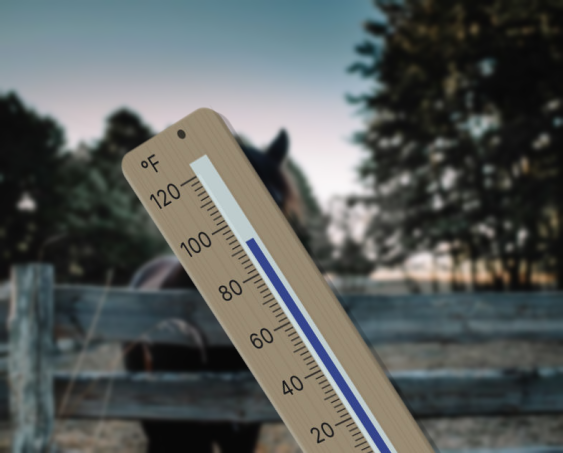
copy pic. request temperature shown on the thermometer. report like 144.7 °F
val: 92 °F
